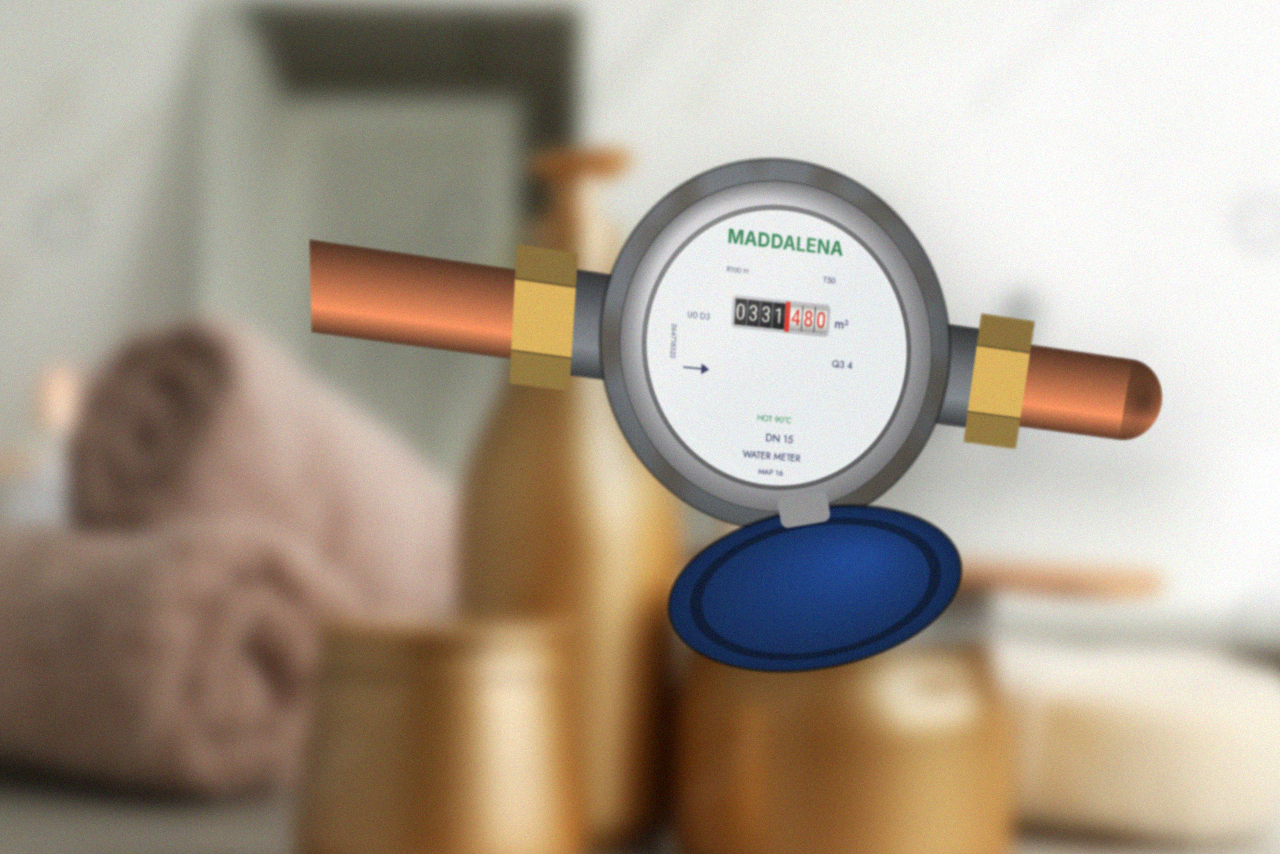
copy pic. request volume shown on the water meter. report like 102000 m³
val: 331.480 m³
